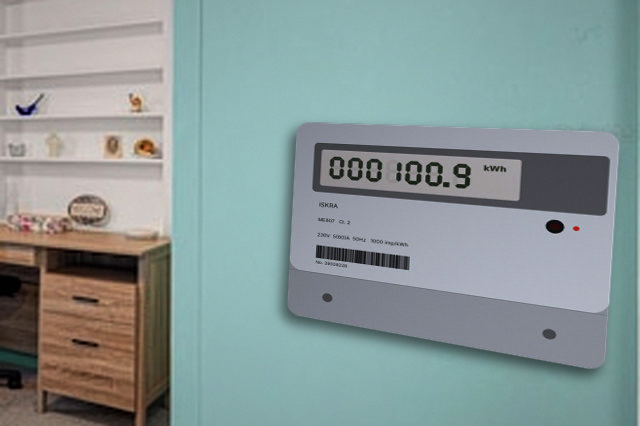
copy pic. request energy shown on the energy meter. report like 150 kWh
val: 100.9 kWh
